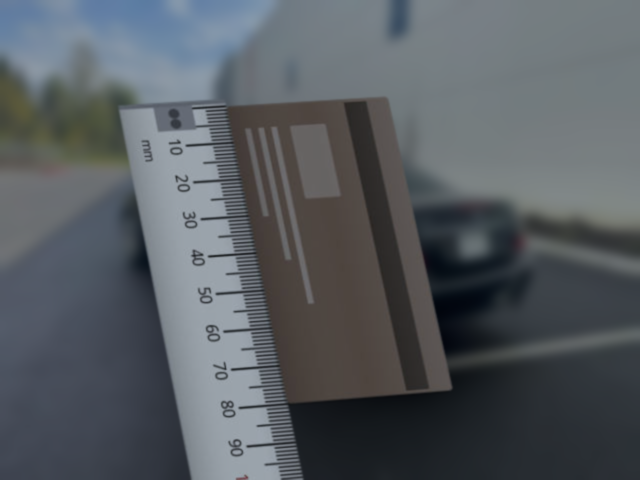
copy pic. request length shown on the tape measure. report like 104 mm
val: 80 mm
